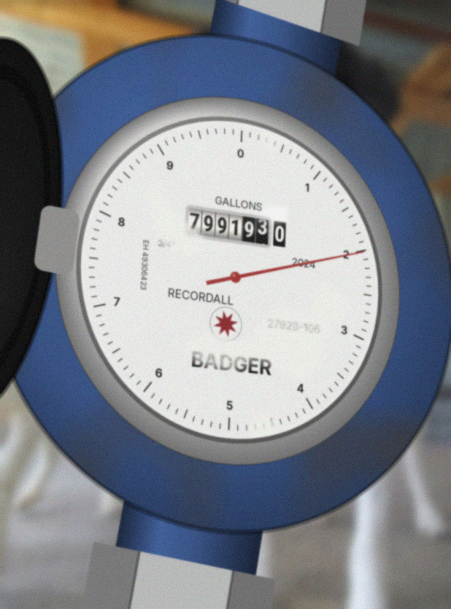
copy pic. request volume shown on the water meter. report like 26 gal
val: 7991932.0 gal
